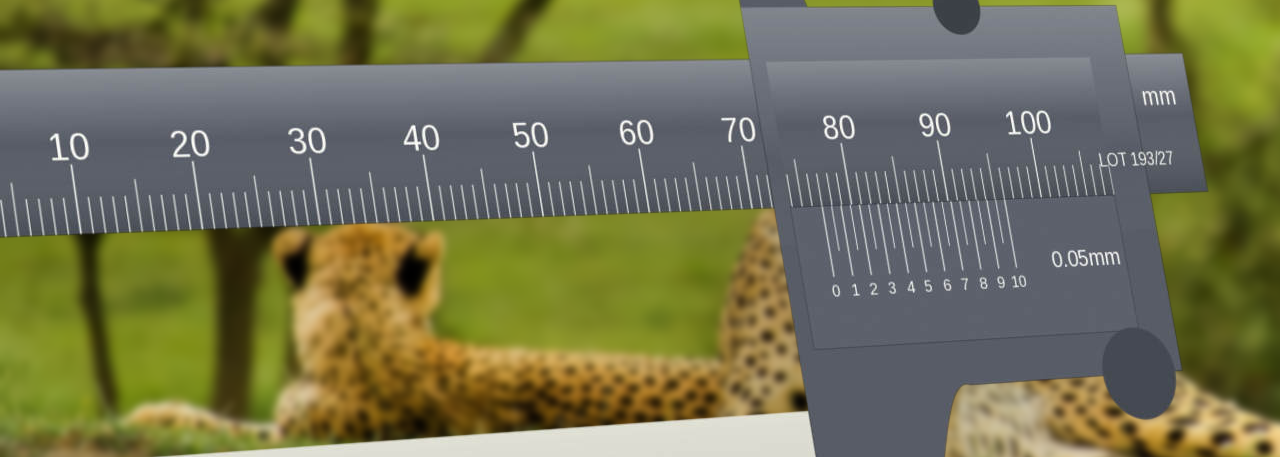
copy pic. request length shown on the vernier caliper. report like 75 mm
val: 77.0 mm
